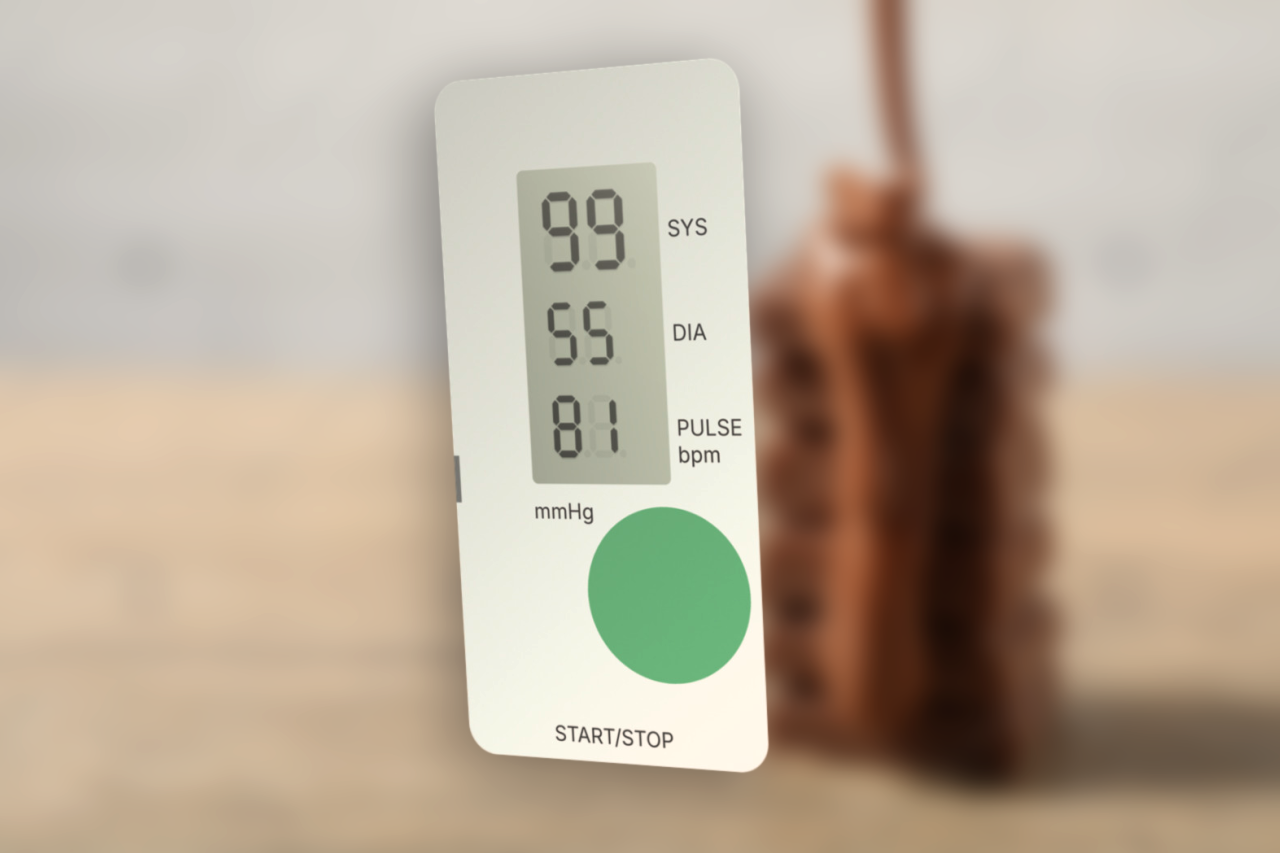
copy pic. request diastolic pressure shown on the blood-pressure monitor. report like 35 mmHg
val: 55 mmHg
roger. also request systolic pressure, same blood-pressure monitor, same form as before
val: 99 mmHg
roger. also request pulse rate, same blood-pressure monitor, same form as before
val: 81 bpm
